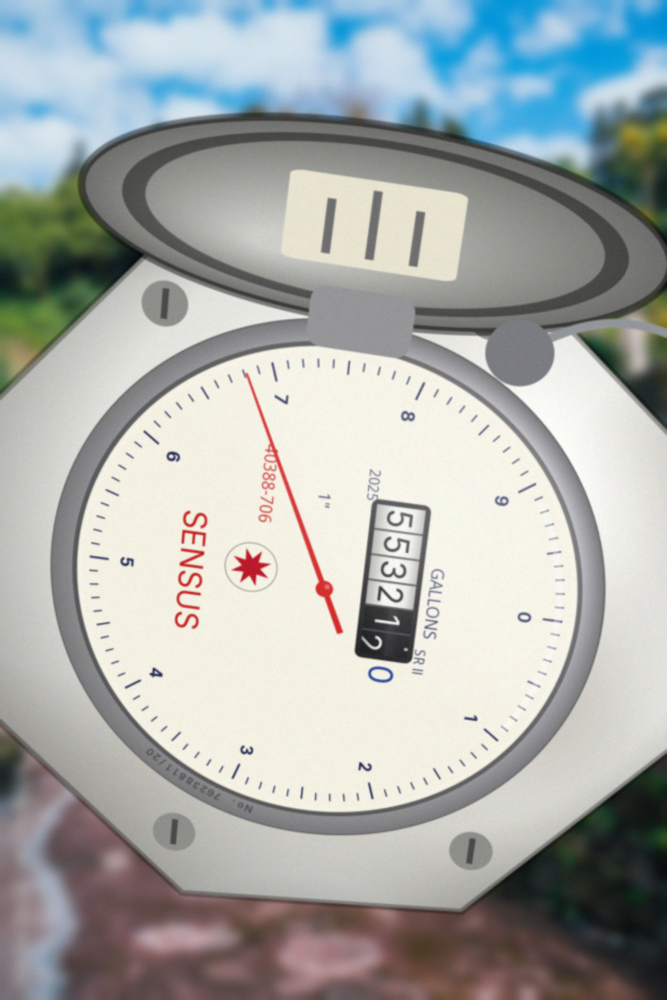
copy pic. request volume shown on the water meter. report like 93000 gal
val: 5532116.8 gal
